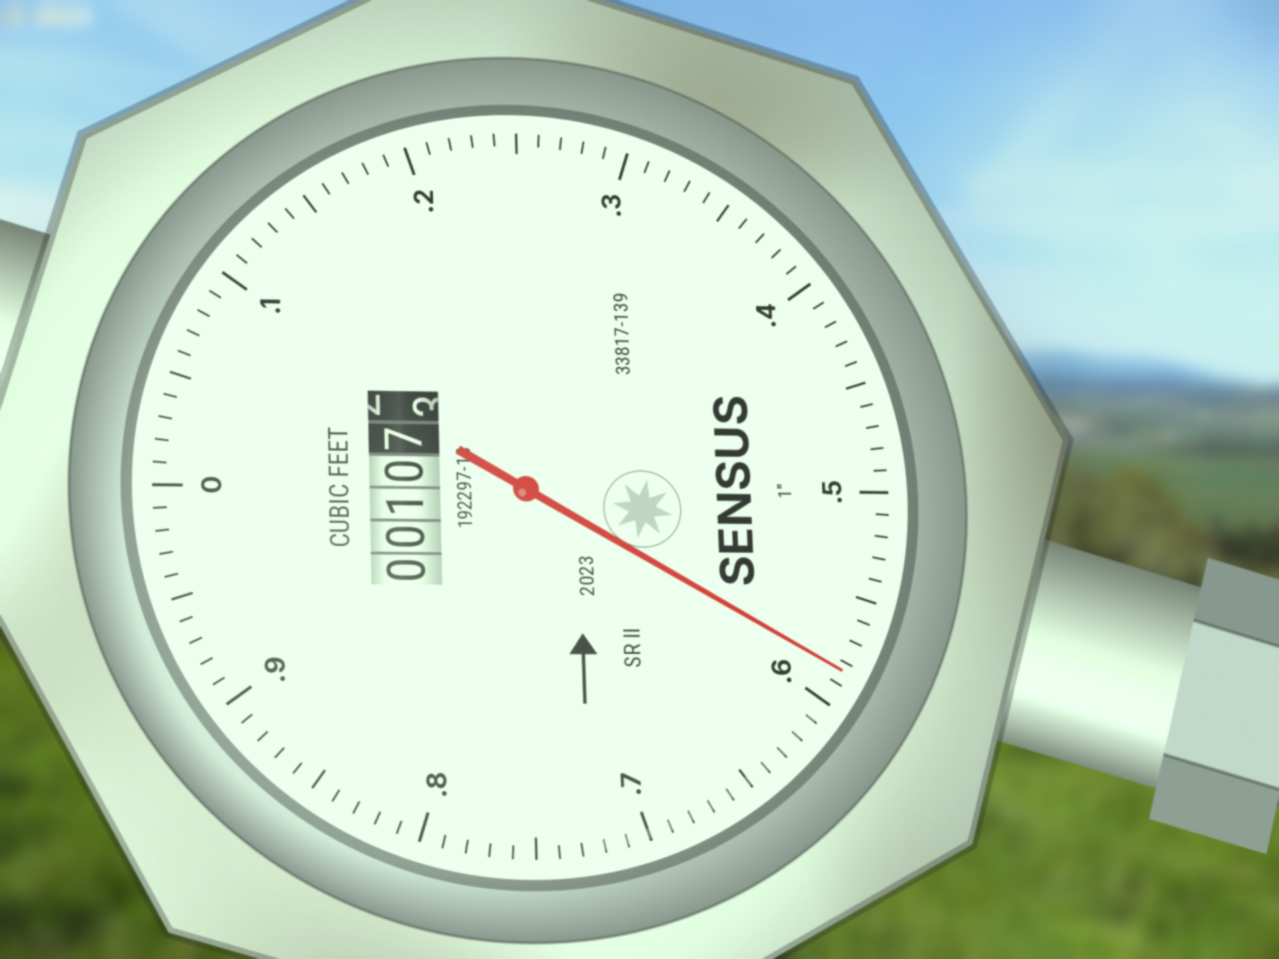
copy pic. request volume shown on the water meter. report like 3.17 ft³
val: 1072.58 ft³
